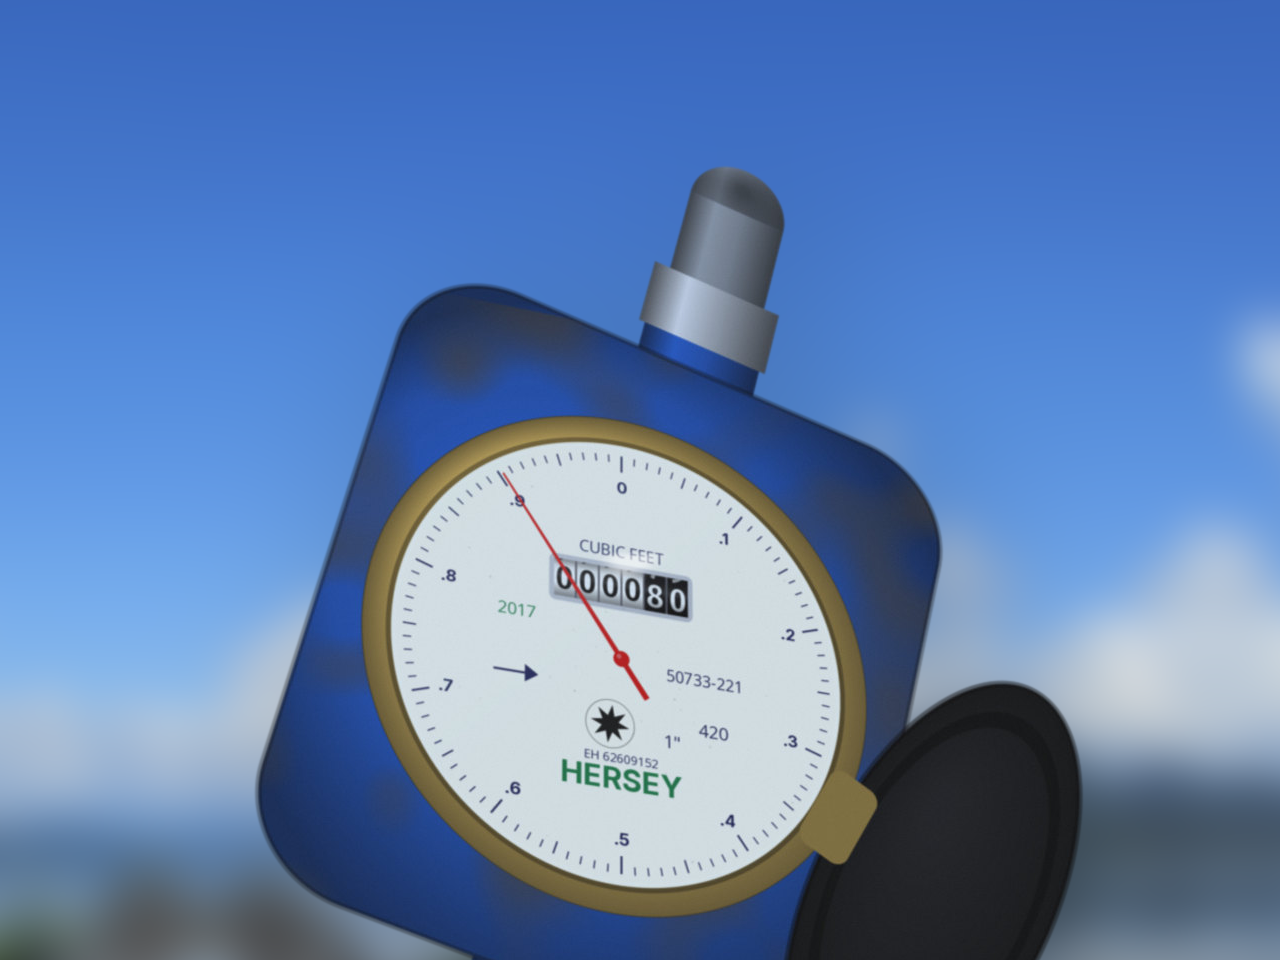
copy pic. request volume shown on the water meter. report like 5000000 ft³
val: 79.90 ft³
